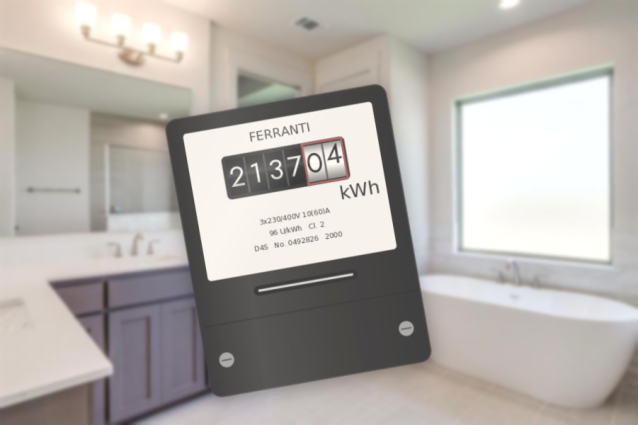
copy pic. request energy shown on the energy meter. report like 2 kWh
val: 2137.04 kWh
